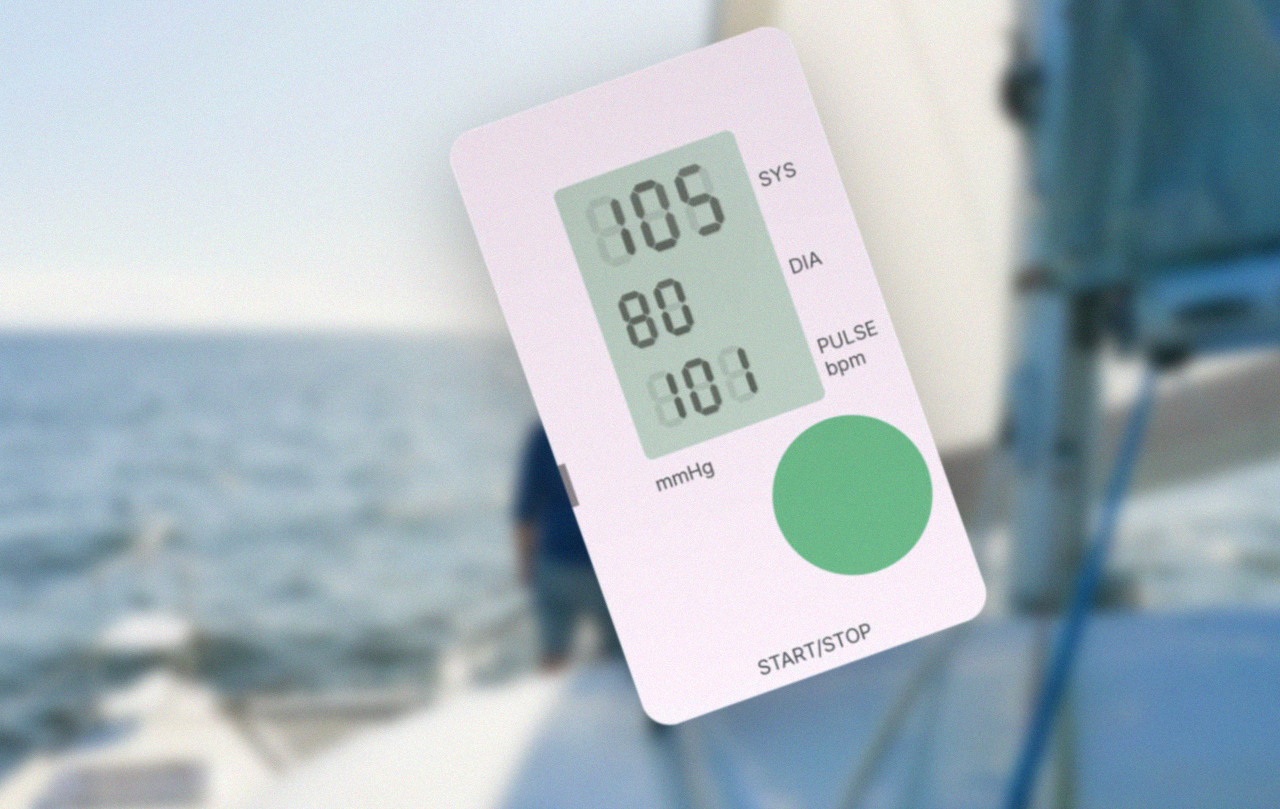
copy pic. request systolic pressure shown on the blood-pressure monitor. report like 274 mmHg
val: 105 mmHg
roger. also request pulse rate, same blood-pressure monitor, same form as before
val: 101 bpm
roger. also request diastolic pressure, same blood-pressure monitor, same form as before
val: 80 mmHg
